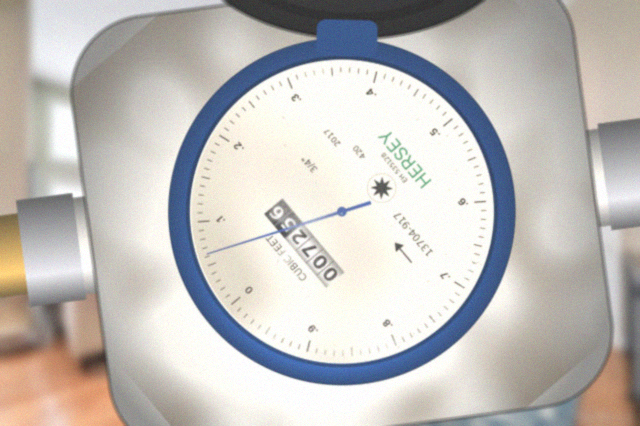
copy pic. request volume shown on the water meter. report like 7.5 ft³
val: 7256.06 ft³
